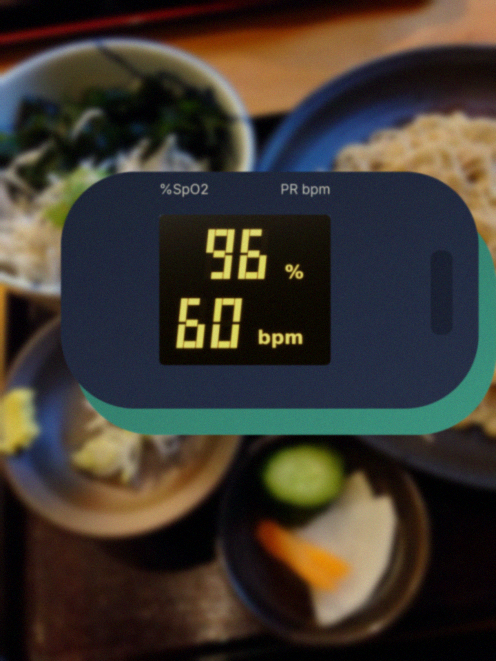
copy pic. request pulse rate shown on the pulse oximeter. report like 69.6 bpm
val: 60 bpm
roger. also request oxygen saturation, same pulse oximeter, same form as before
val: 96 %
